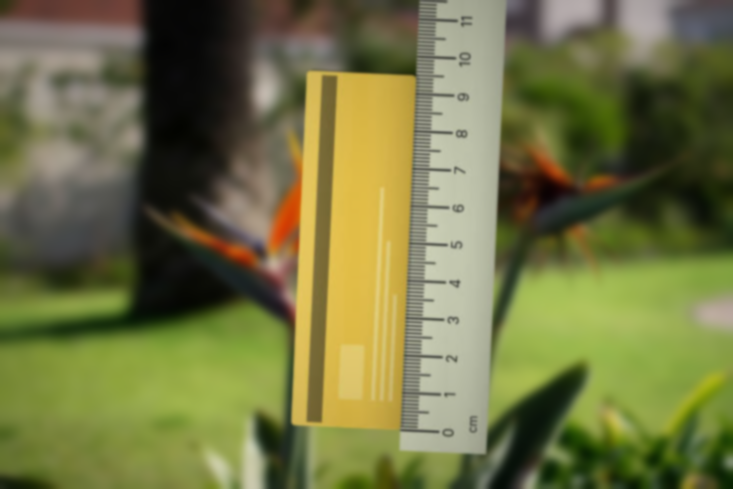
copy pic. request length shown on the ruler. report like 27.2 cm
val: 9.5 cm
